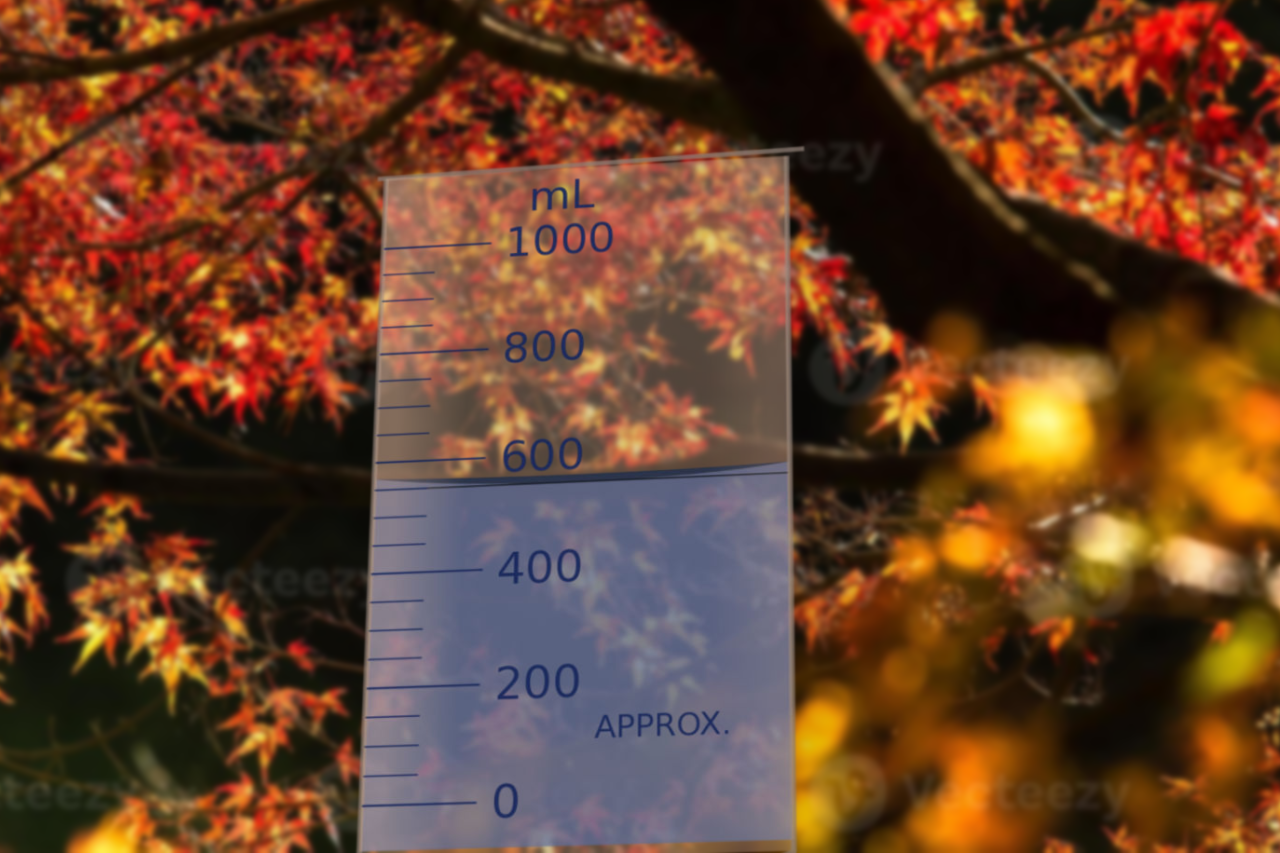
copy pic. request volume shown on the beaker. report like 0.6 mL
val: 550 mL
